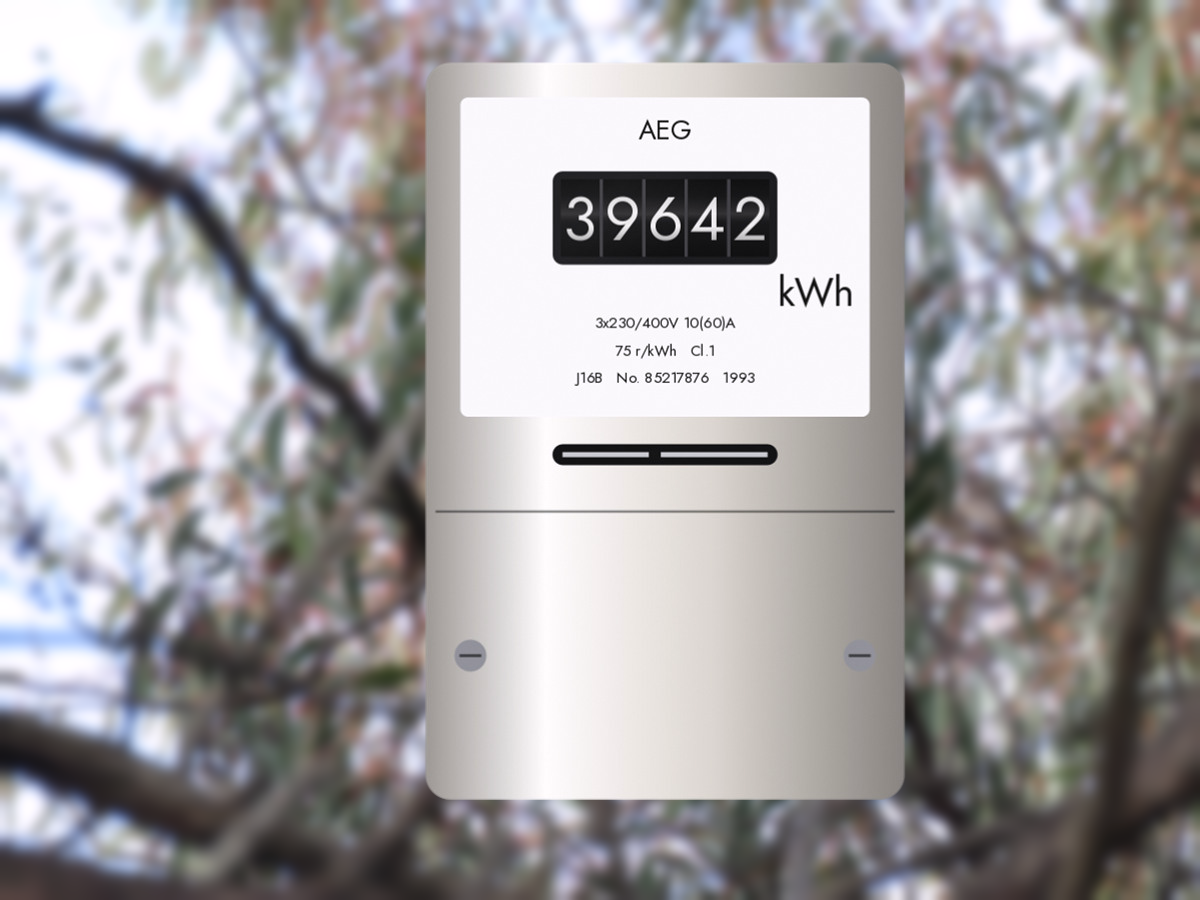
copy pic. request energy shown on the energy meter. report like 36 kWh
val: 39642 kWh
